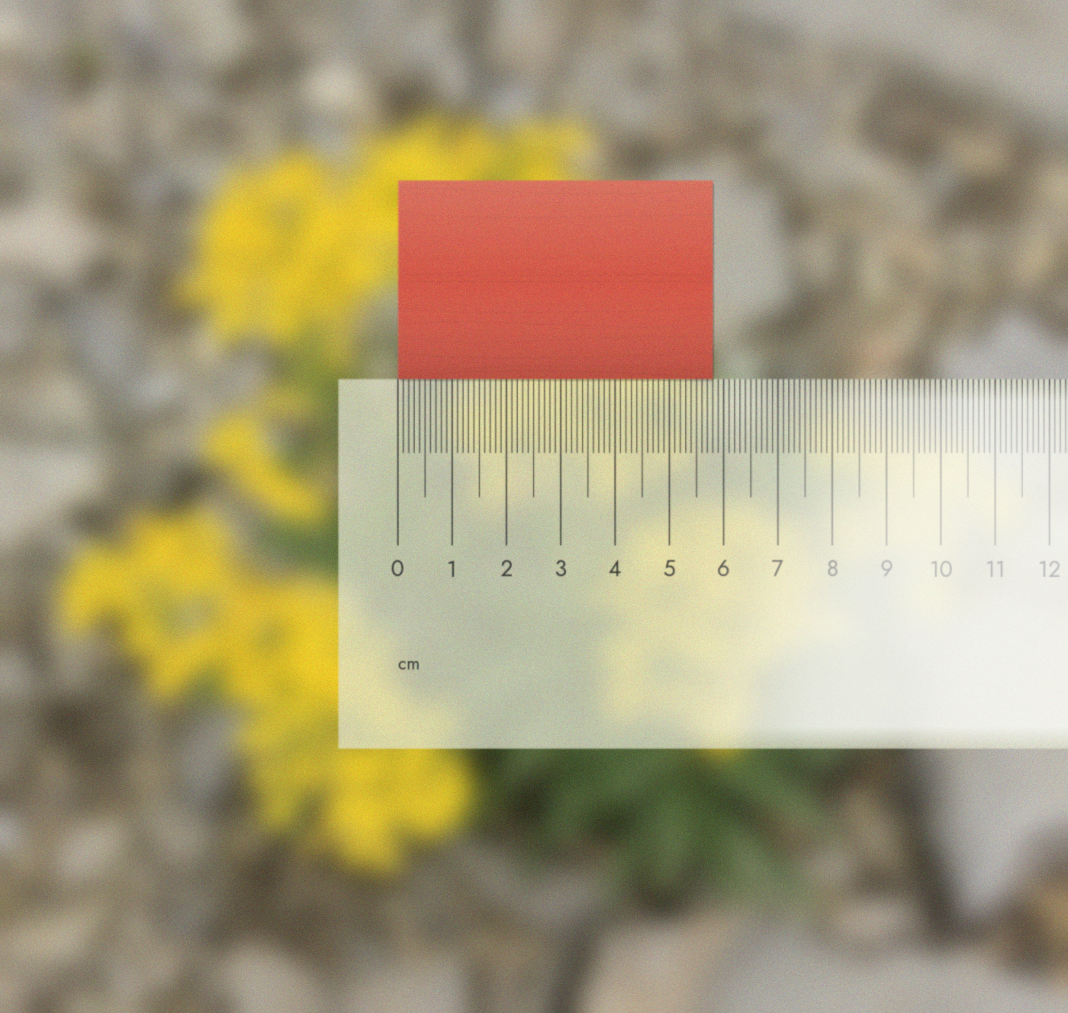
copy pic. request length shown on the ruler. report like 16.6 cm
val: 5.8 cm
